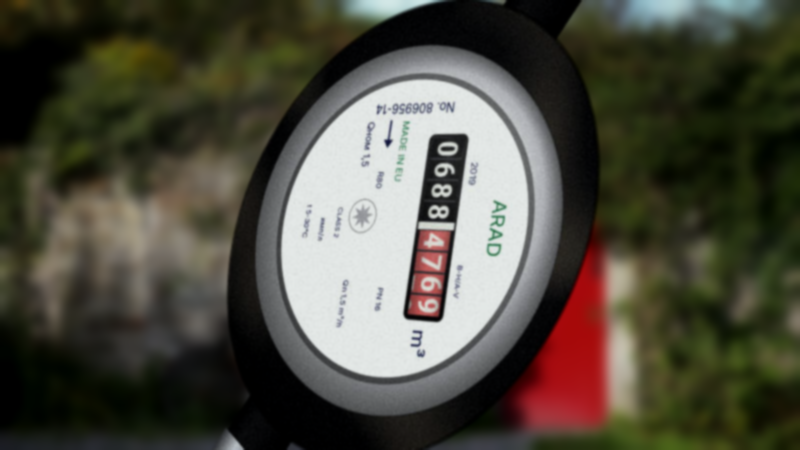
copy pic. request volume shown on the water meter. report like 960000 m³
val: 688.4769 m³
